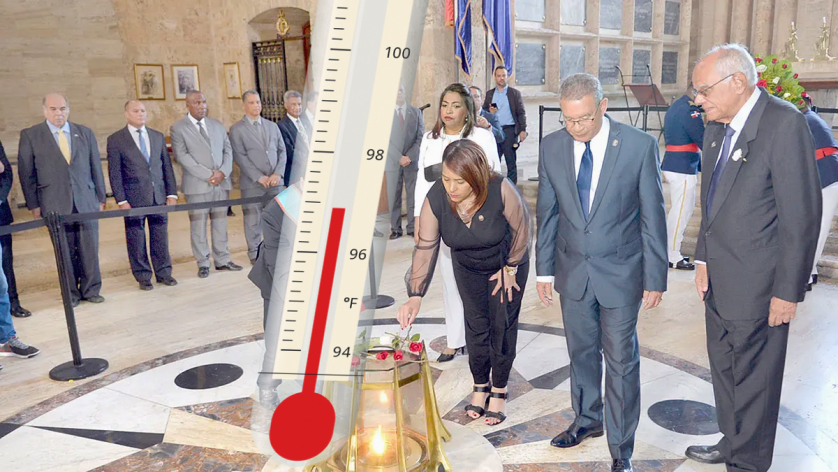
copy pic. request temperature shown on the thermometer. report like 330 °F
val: 96.9 °F
